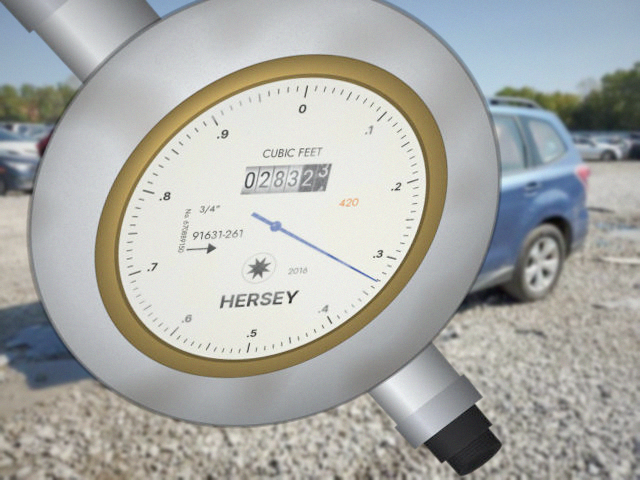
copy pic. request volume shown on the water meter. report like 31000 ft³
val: 28323.33 ft³
